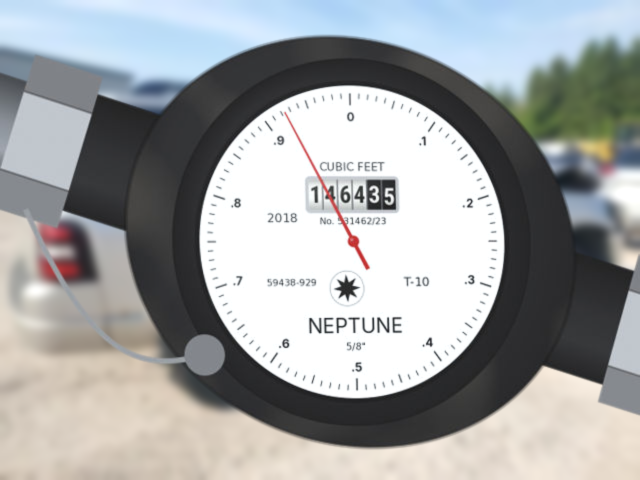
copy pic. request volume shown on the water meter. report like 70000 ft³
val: 146434.92 ft³
